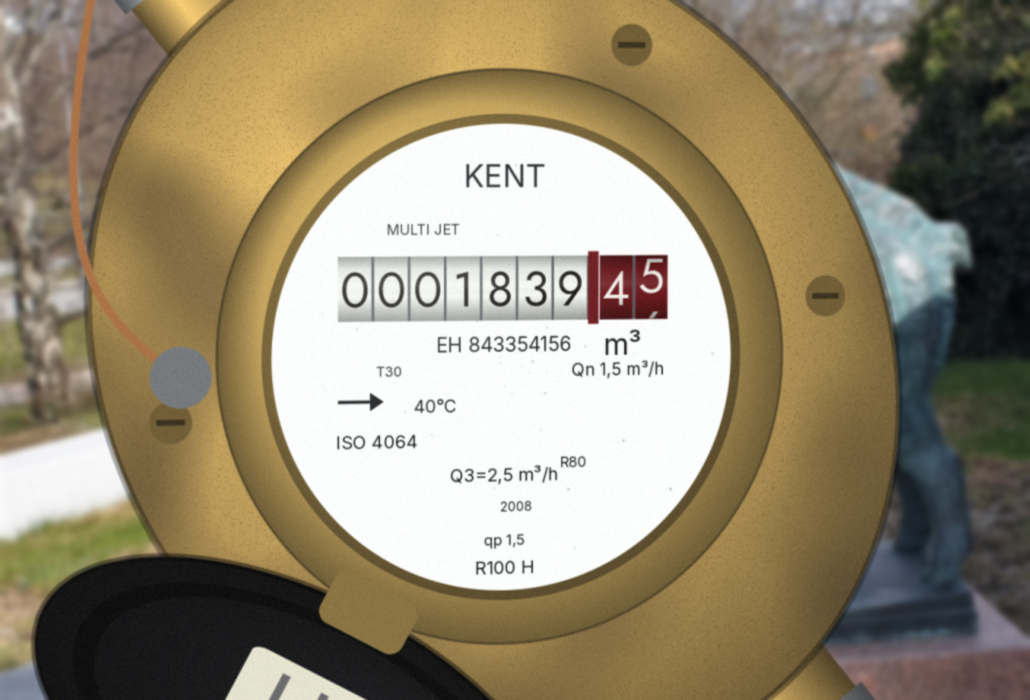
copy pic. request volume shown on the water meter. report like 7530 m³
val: 1839.45 m³
